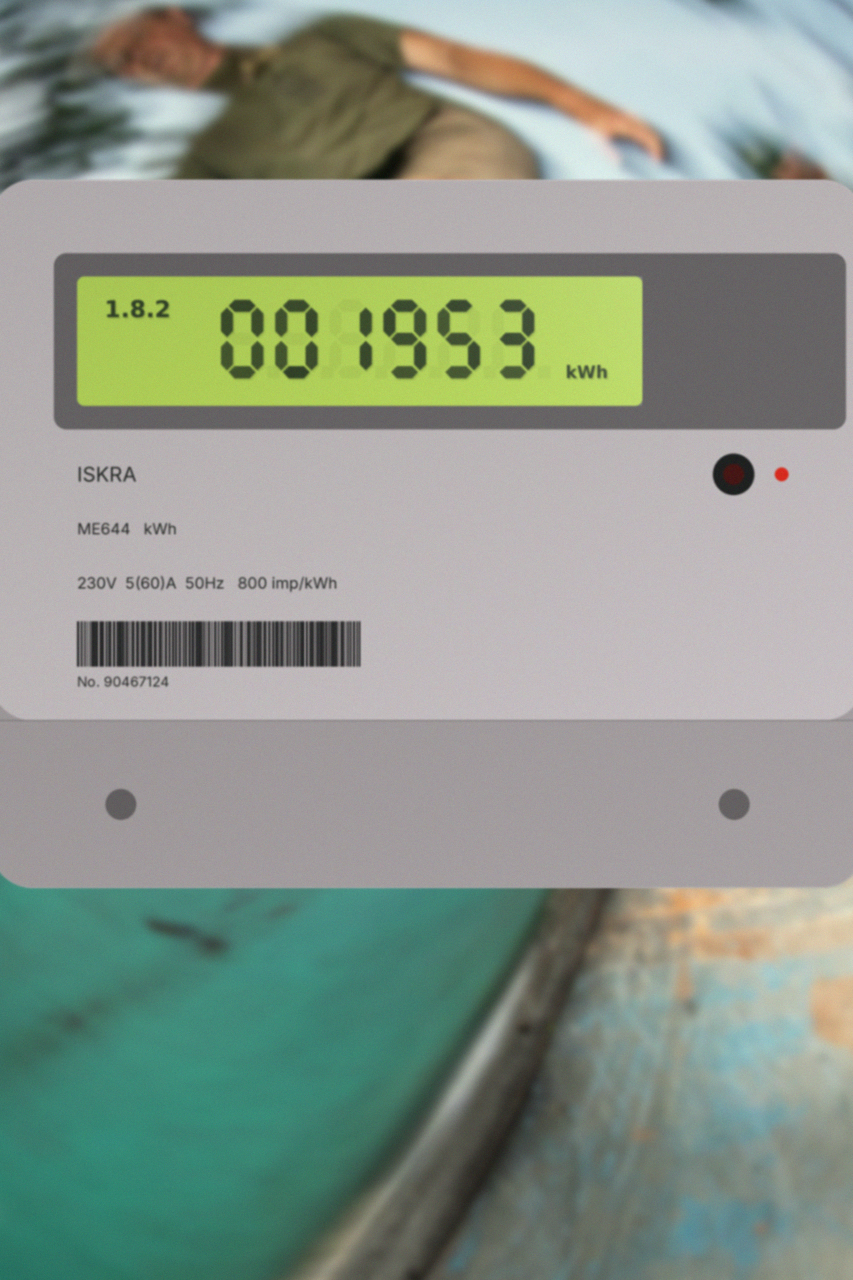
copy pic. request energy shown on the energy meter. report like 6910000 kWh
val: 1953 kWh
